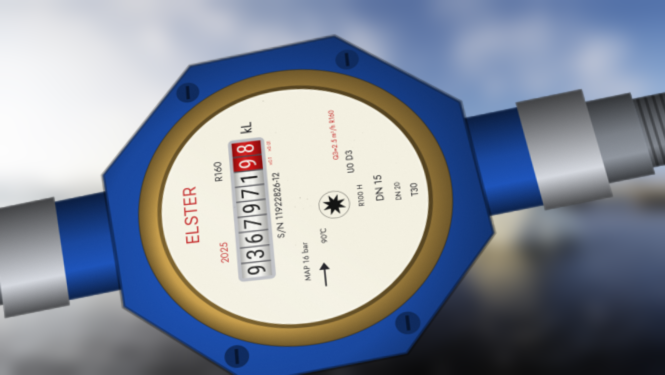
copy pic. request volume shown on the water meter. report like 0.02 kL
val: 9367971.98 kL
